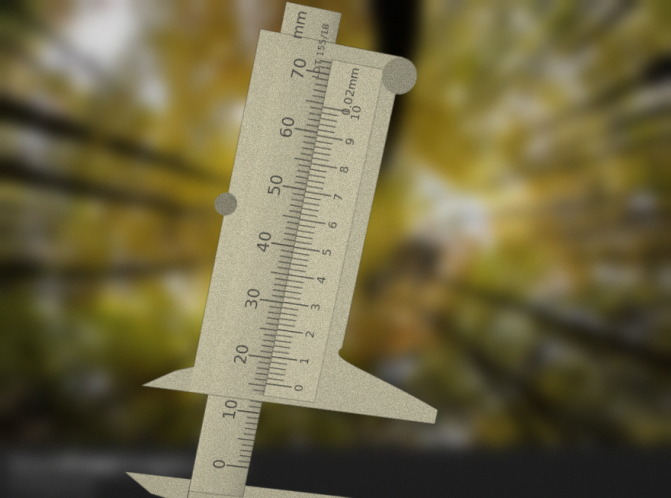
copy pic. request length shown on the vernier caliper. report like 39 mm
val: 15.4 mm
